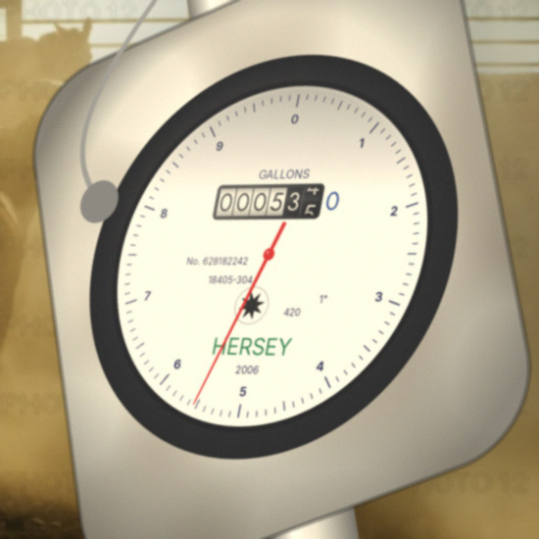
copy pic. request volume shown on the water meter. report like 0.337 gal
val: 5345.5 gal
